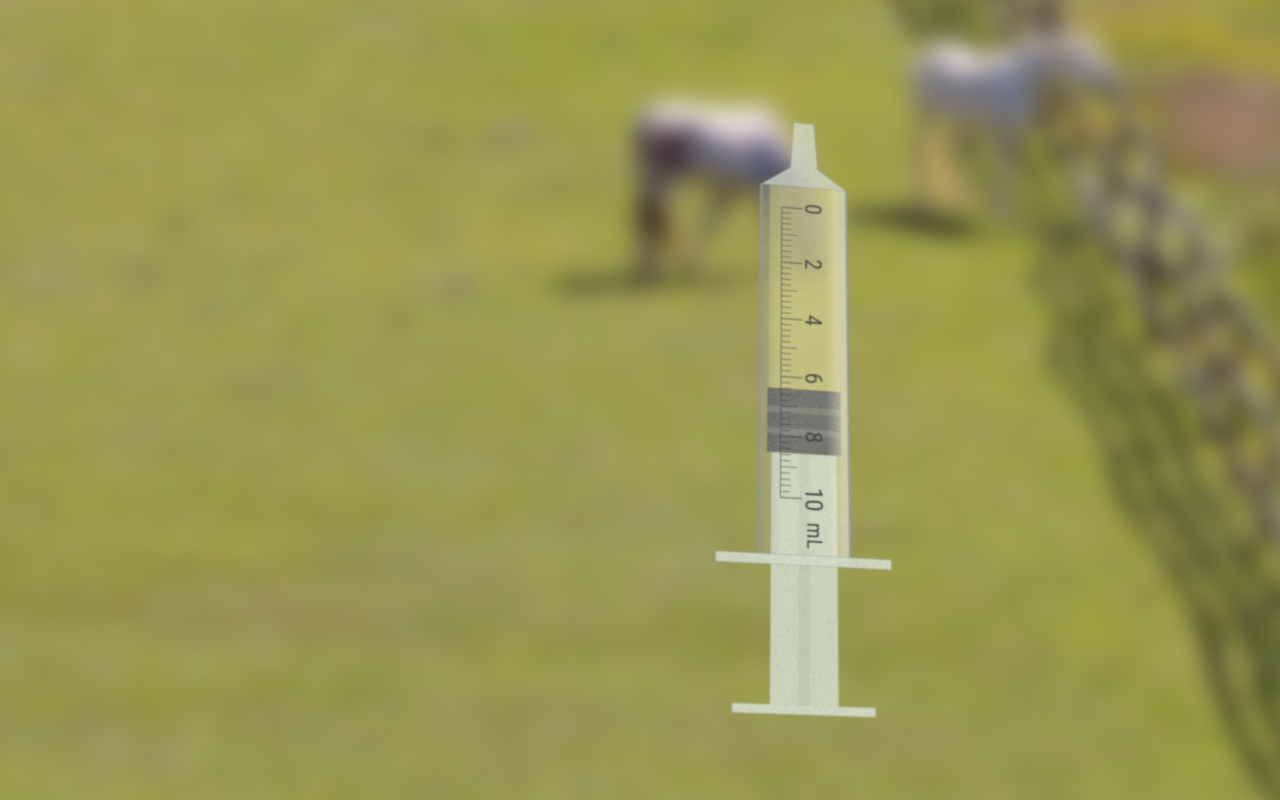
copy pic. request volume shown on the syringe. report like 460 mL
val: 6.4 mL
